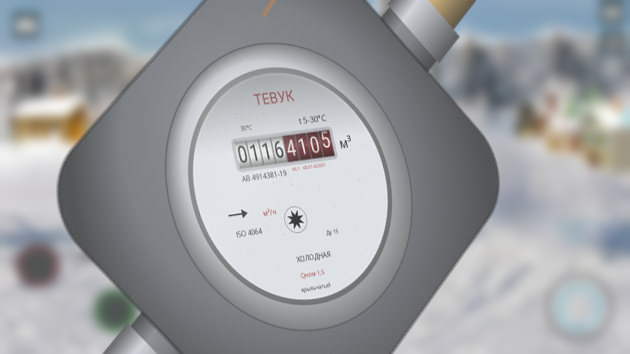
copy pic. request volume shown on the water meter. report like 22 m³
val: 116.4105 m³
